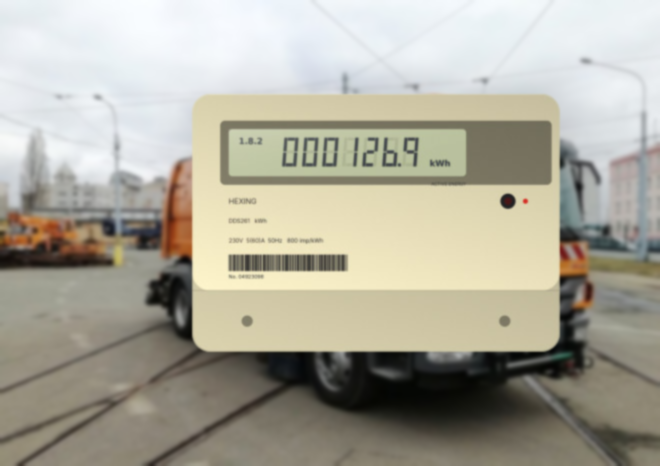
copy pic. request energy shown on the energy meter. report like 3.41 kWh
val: 126.9 kWh
